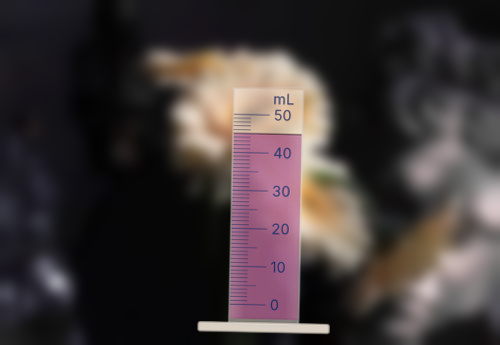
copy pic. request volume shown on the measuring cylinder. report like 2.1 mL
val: 45 mL
